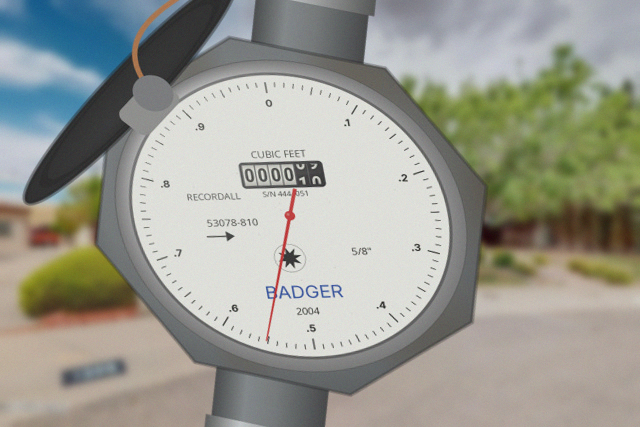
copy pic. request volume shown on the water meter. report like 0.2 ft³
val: 9.55 ft³
